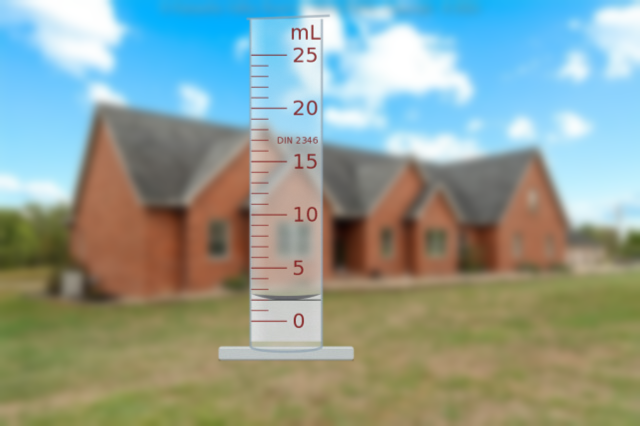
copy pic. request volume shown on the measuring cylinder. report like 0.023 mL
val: 2 mL
